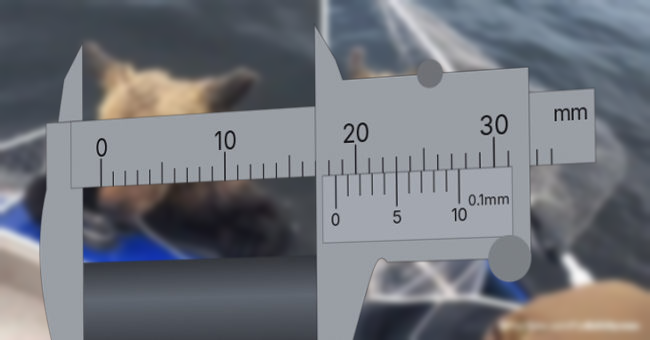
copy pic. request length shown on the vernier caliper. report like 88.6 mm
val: 18.5 mm
